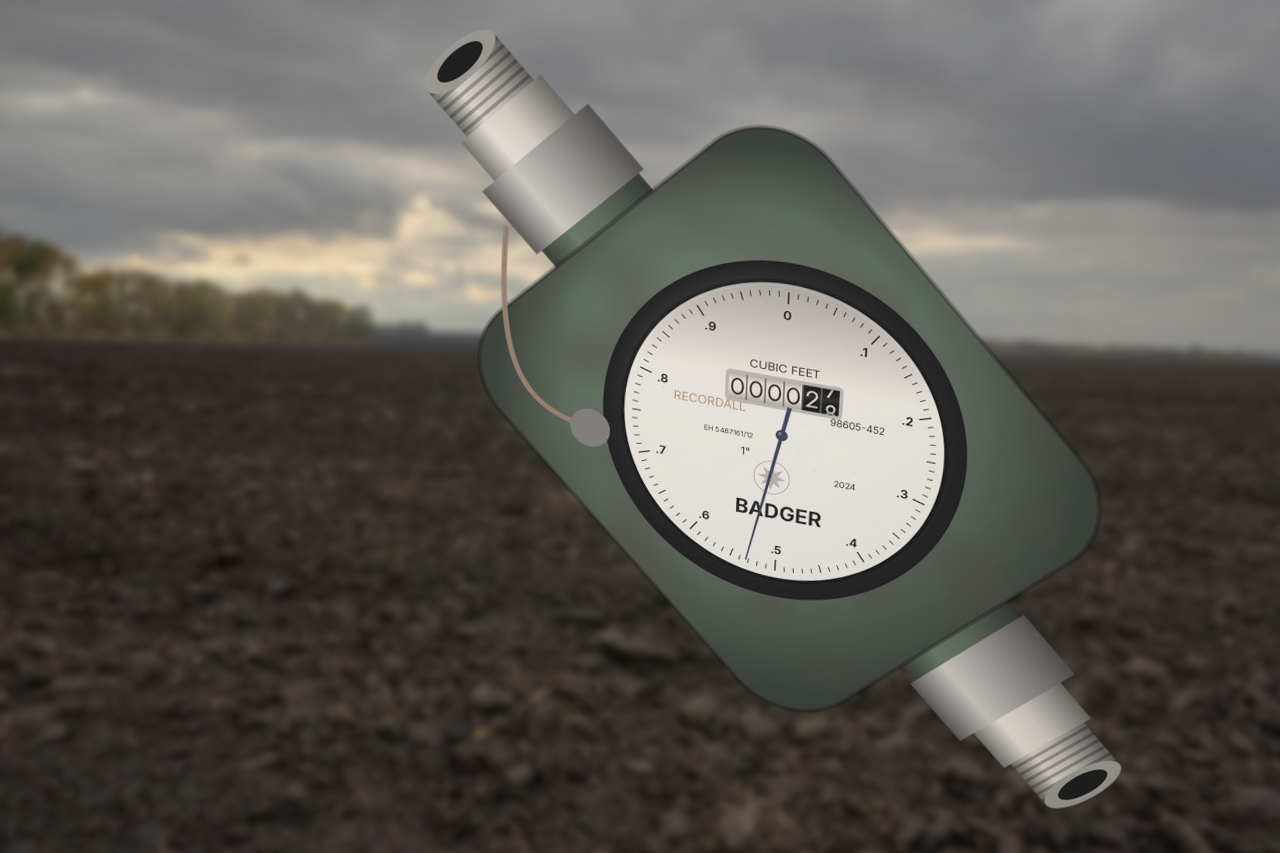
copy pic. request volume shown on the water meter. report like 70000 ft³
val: 27.53 ft³
